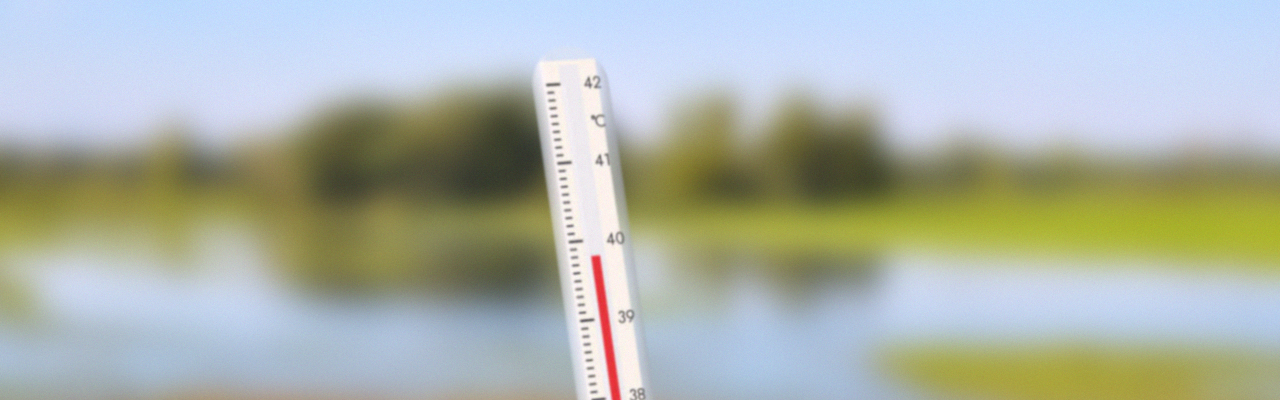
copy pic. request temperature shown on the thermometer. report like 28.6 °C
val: 39.8 °C
